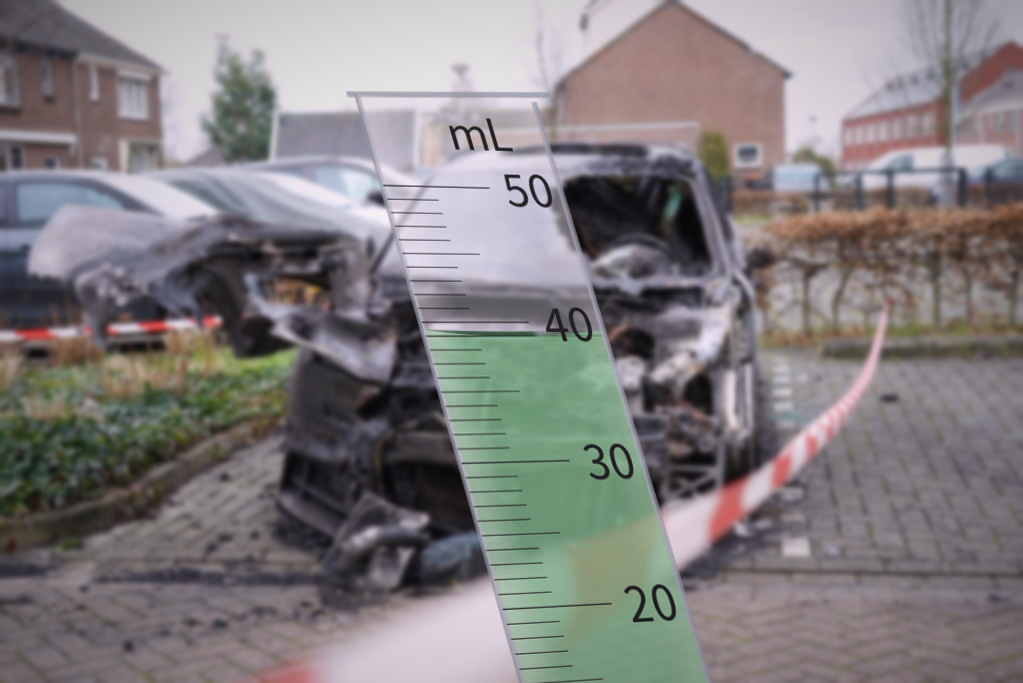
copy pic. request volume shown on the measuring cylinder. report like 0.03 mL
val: 39 mL
